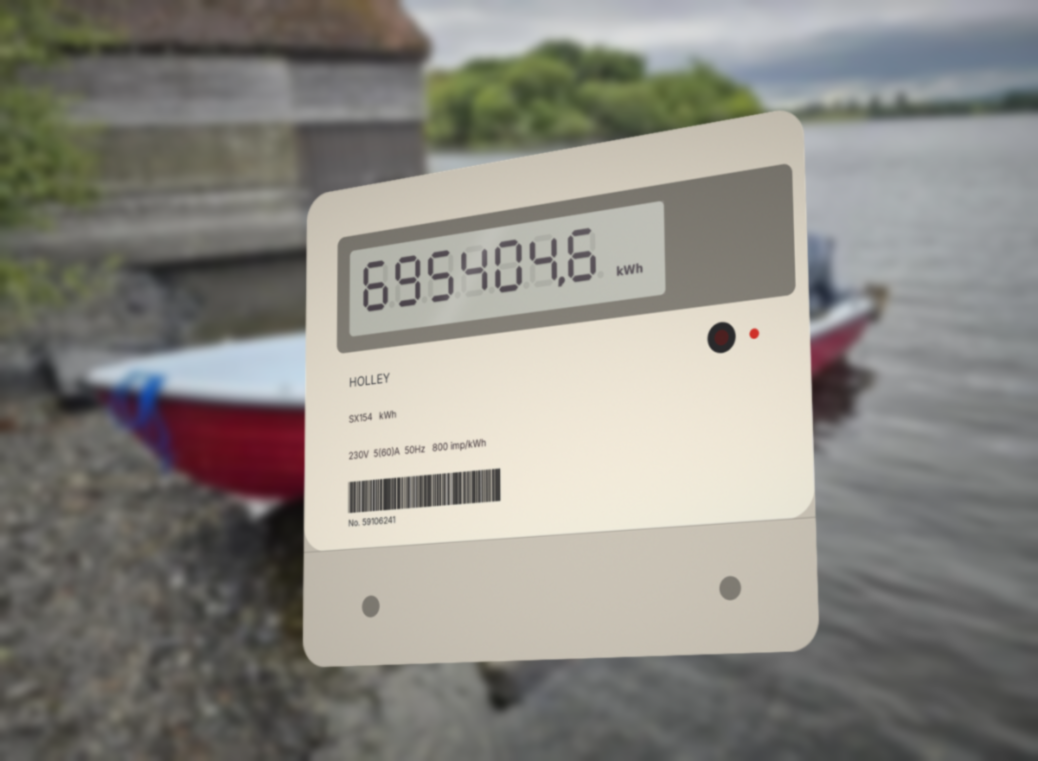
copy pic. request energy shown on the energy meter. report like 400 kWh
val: 695404.6 kWh
